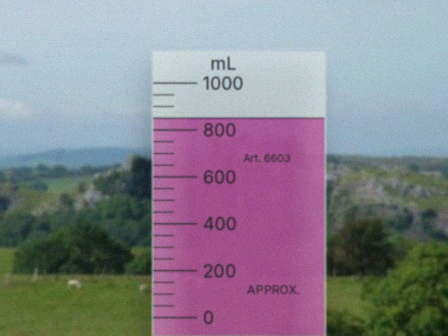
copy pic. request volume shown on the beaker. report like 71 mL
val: 850 mL
